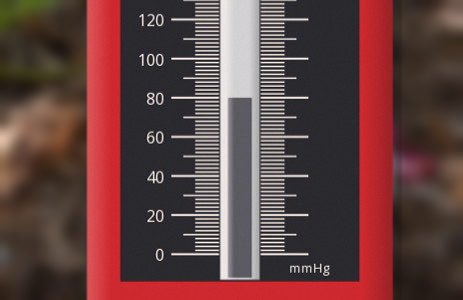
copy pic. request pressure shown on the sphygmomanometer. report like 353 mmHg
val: 80 mmHg
